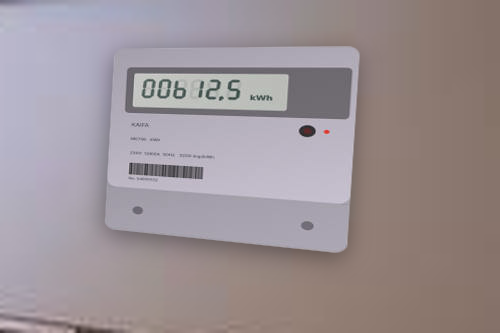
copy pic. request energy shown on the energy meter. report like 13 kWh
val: 612.5 kWh
